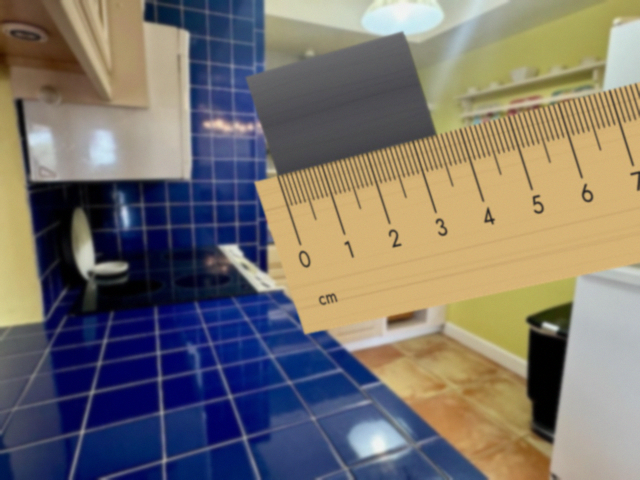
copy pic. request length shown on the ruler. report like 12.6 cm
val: 3.5 cm
